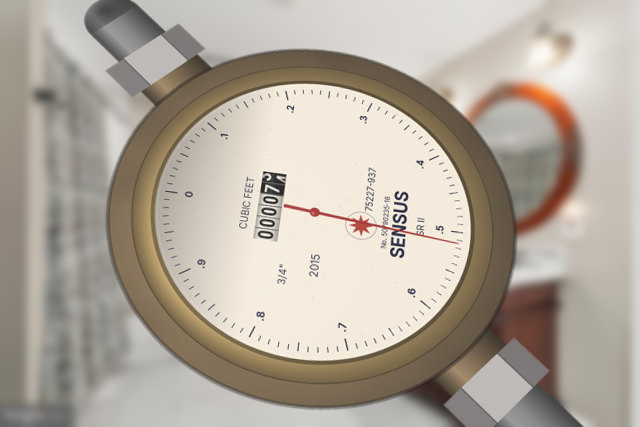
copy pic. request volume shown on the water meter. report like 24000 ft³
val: 73.51 ft³
